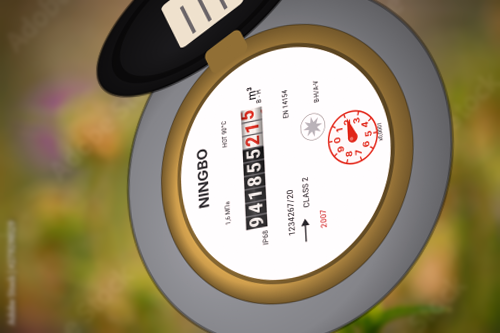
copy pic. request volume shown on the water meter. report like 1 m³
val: 941855.2152 m³
